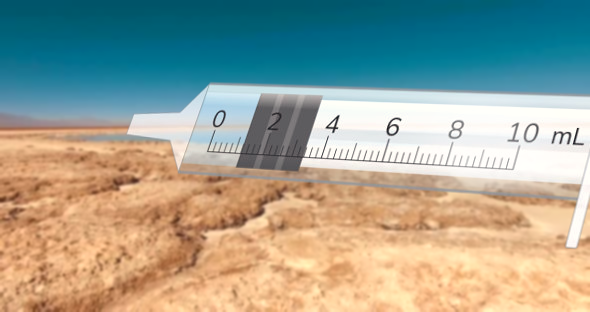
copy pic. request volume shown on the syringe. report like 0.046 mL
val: 1.2 mL
